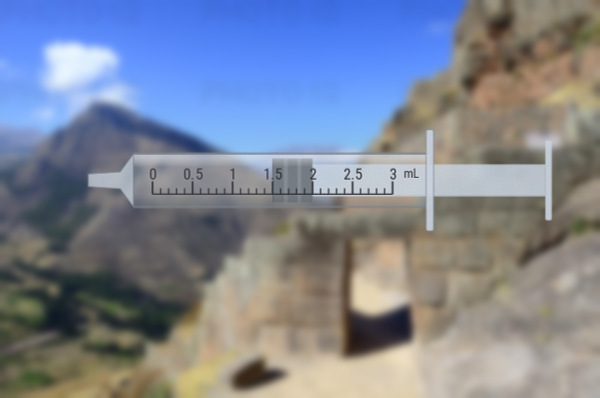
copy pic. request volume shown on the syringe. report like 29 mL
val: 1.5 mL
